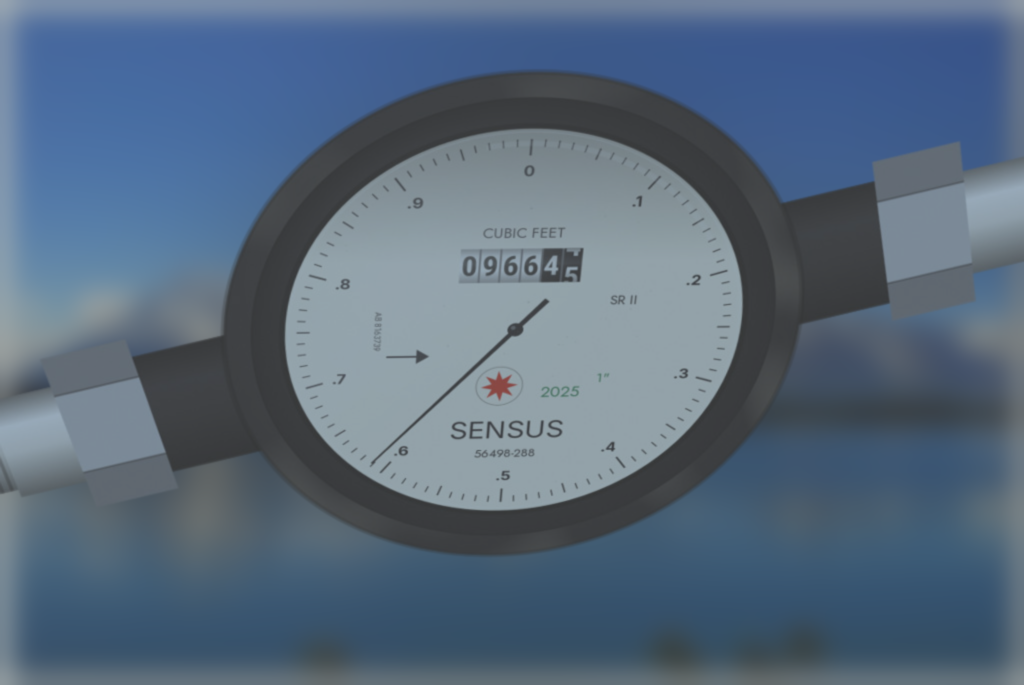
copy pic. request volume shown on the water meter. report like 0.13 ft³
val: 96644.61 ft³
